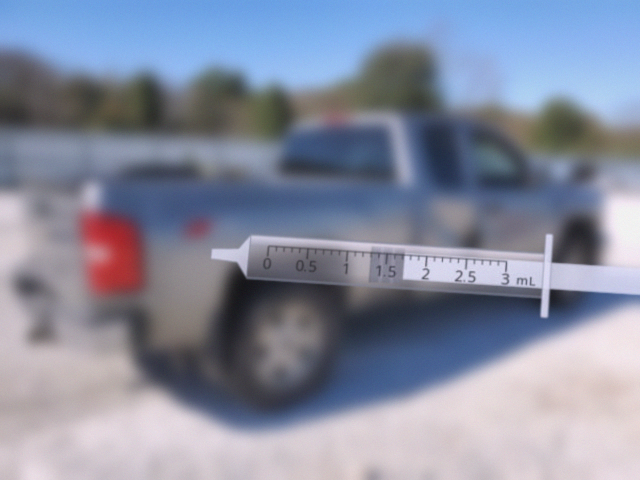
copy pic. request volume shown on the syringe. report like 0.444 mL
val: 1.3 mL
